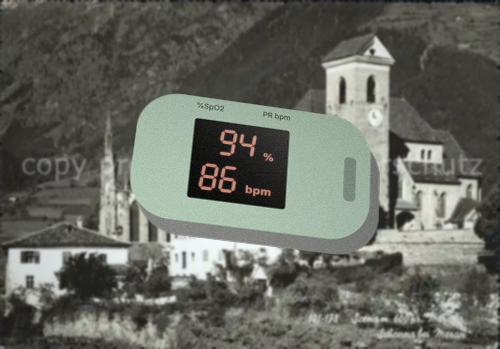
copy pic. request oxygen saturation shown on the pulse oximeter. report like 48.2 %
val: 94 %
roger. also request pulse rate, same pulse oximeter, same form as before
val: 86 bpm
